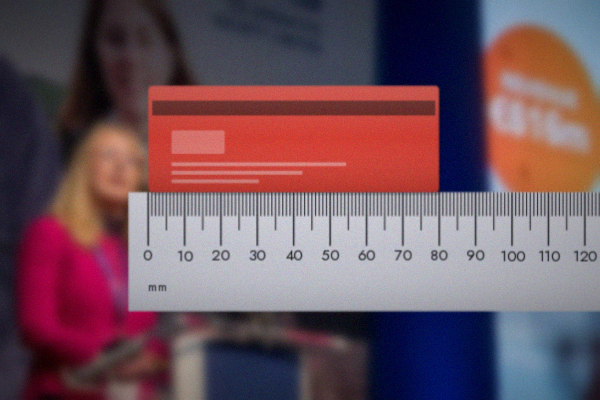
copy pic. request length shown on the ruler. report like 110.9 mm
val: 80 mm
